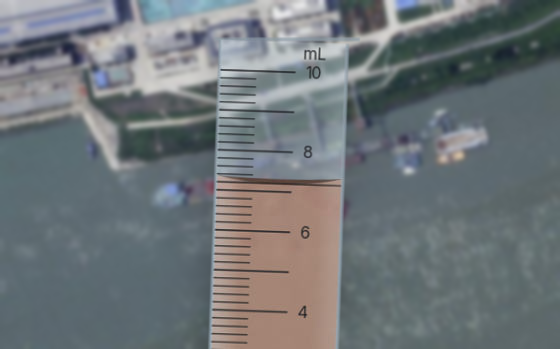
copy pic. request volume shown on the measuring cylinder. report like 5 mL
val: 7.2 mL
